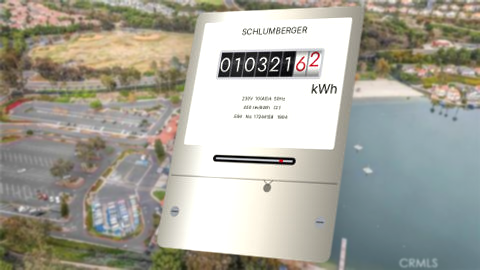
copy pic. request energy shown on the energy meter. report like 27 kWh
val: 10321.62 kWh
